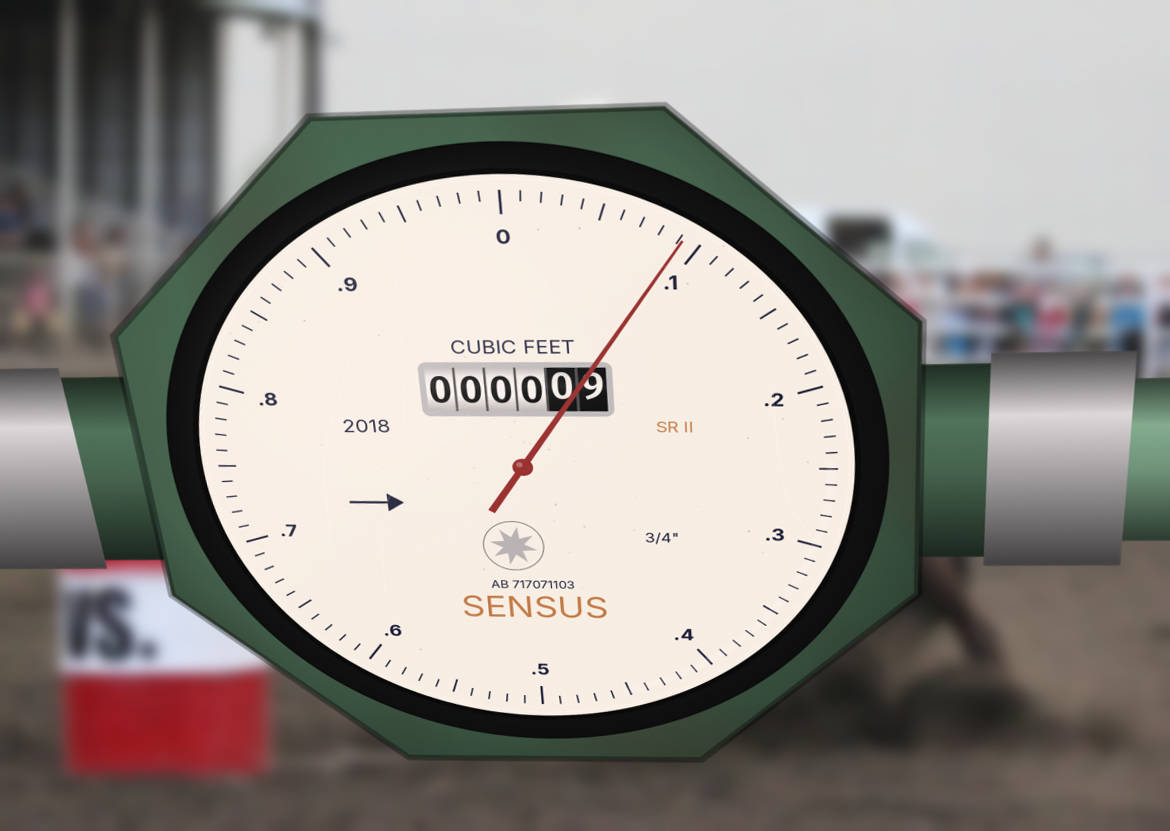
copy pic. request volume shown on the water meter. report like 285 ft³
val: 9.09 ft³
